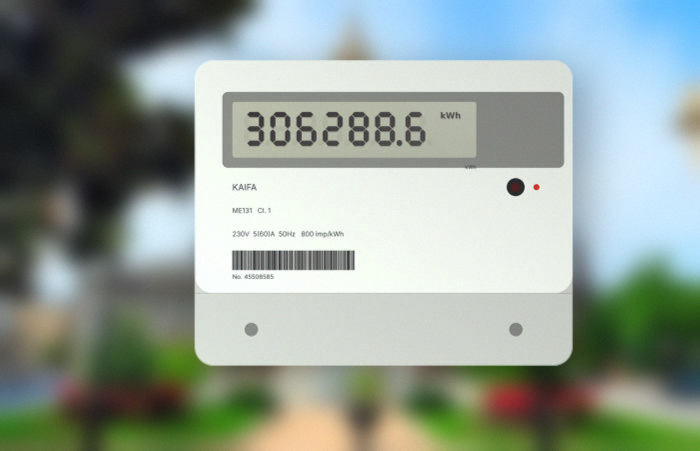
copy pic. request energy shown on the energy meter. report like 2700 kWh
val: 306288.6 kWh
